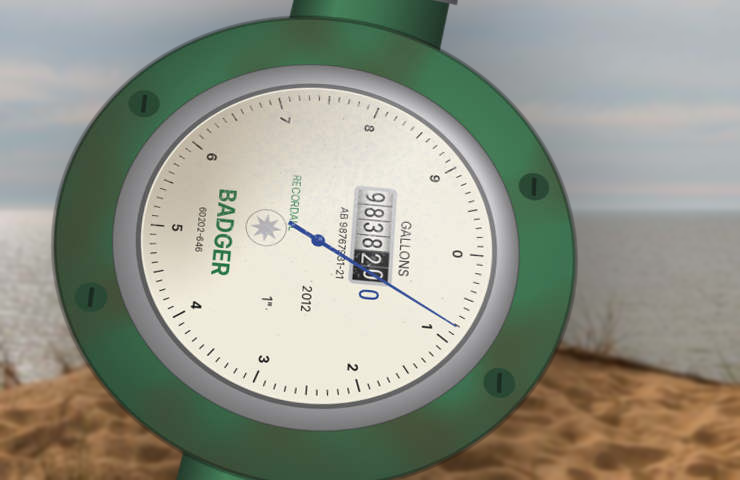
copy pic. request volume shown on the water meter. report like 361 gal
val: 9838200.8 gal
